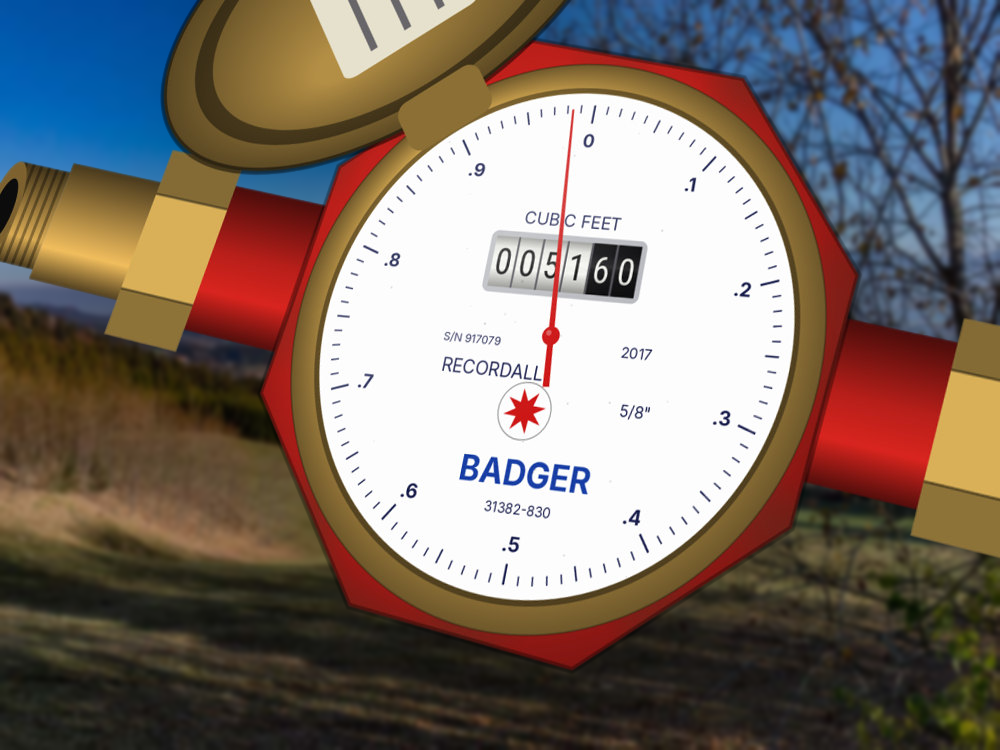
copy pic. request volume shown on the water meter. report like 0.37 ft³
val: 5159.98 ft³
